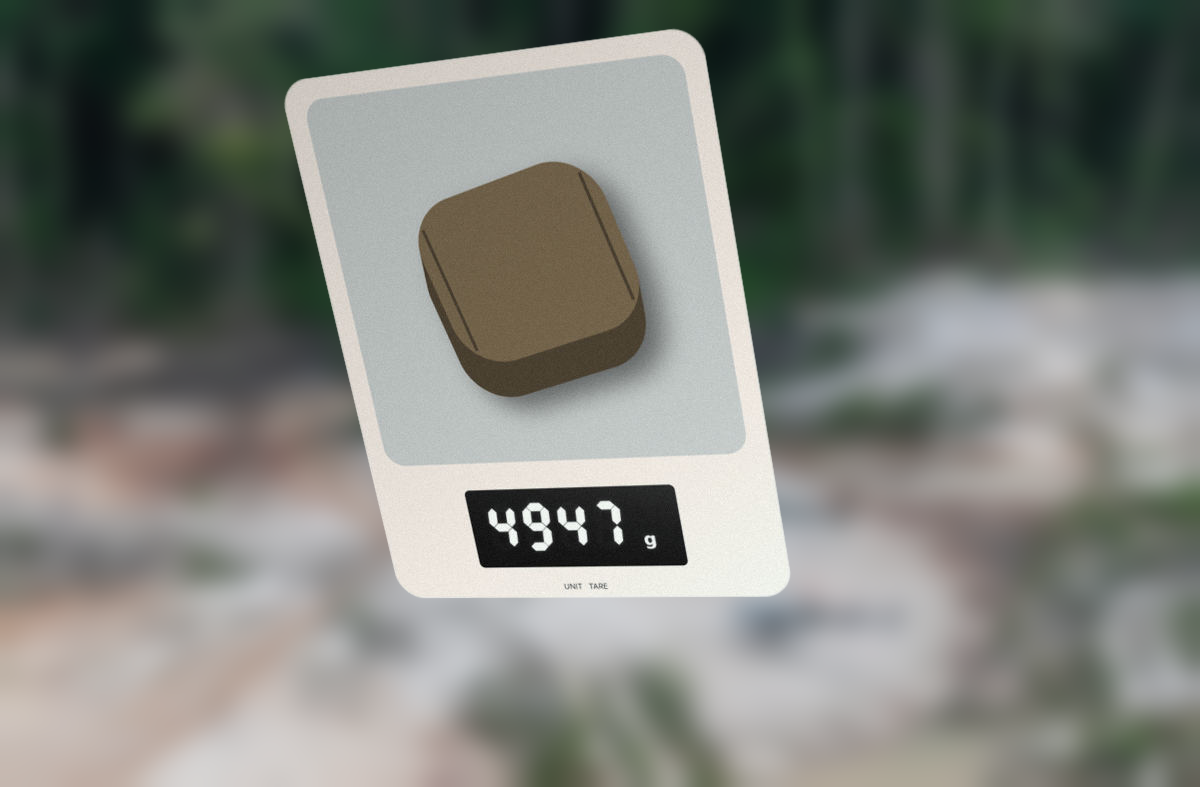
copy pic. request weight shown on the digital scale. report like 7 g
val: 4947 g
